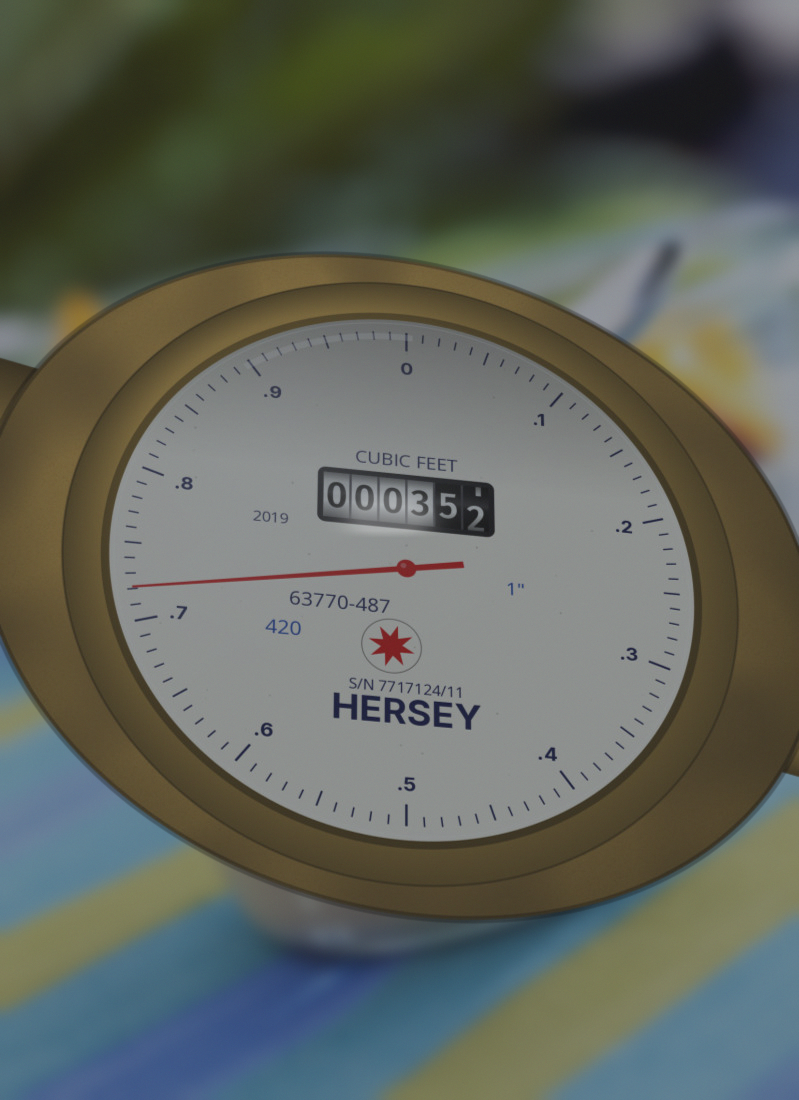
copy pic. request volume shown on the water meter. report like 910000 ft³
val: 351.72 ft³
